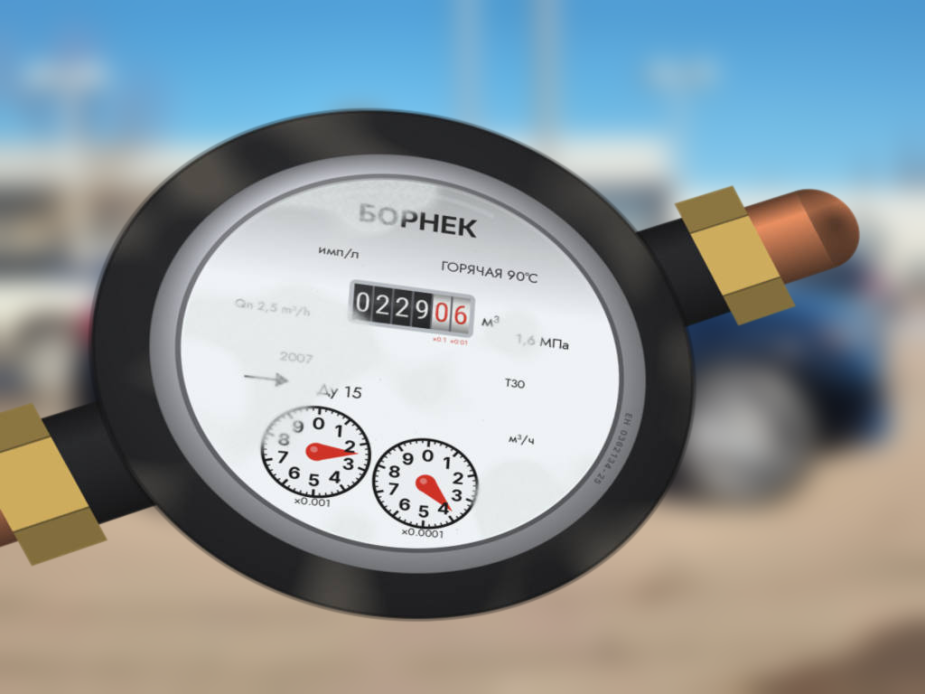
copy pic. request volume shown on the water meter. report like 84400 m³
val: 229.0623 m³
